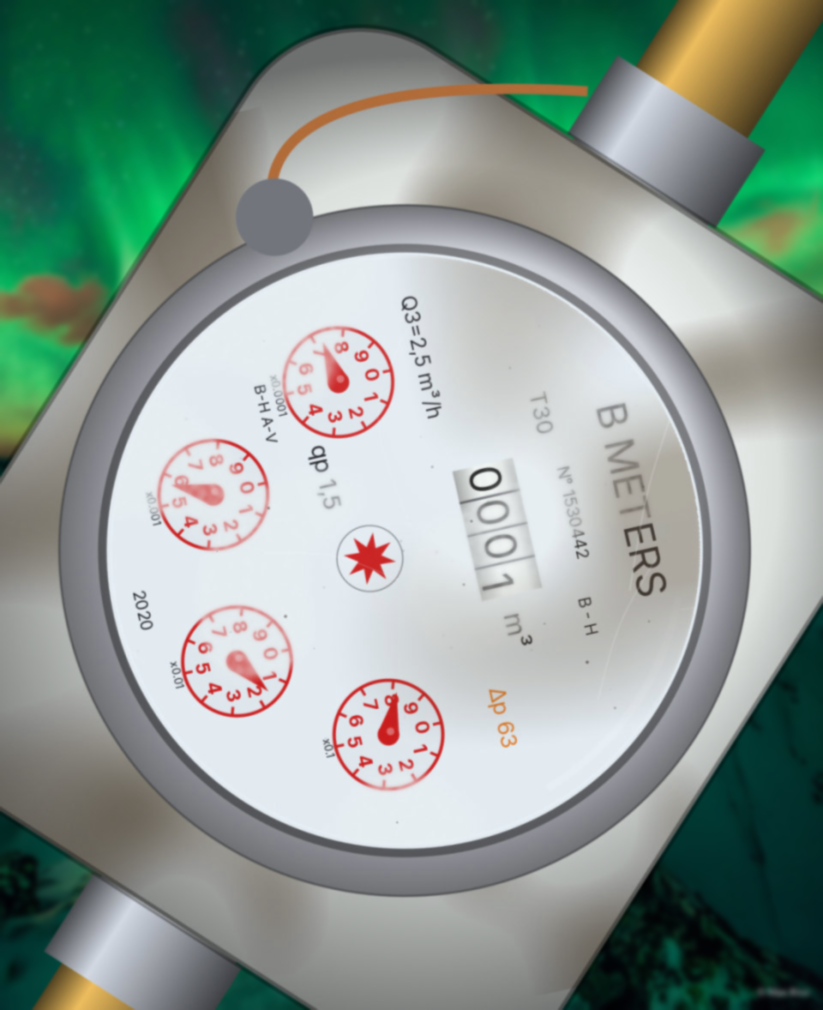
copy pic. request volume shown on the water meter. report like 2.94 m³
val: 0.8157 m³
